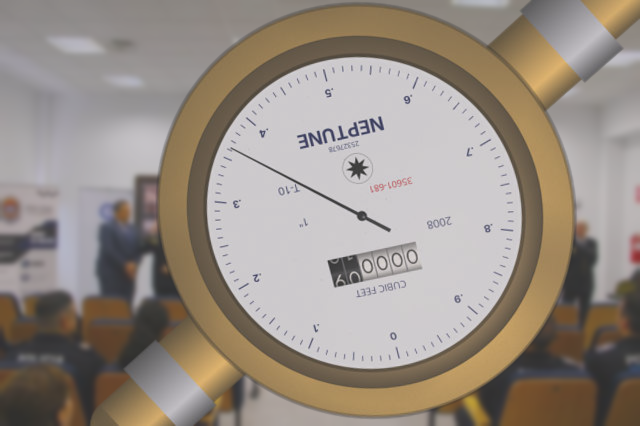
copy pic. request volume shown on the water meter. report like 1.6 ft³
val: 9.36 ft³
